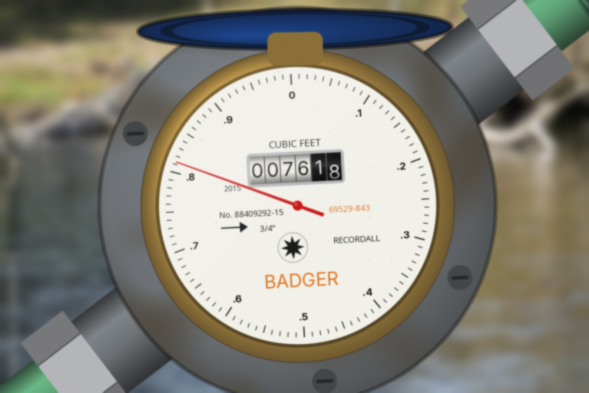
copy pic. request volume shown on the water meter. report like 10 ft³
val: 7617.81 ft³
